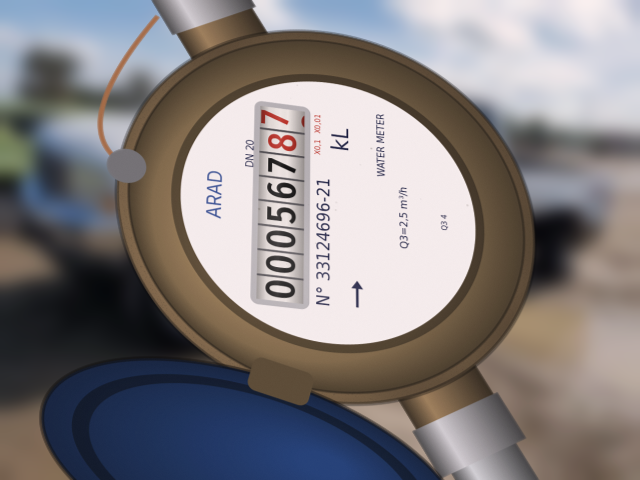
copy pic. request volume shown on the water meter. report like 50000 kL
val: 567.87 kL
